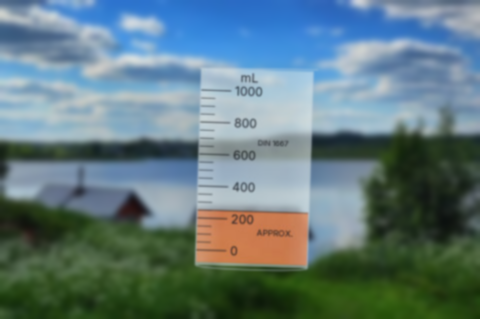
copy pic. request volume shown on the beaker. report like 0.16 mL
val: 250 mL
